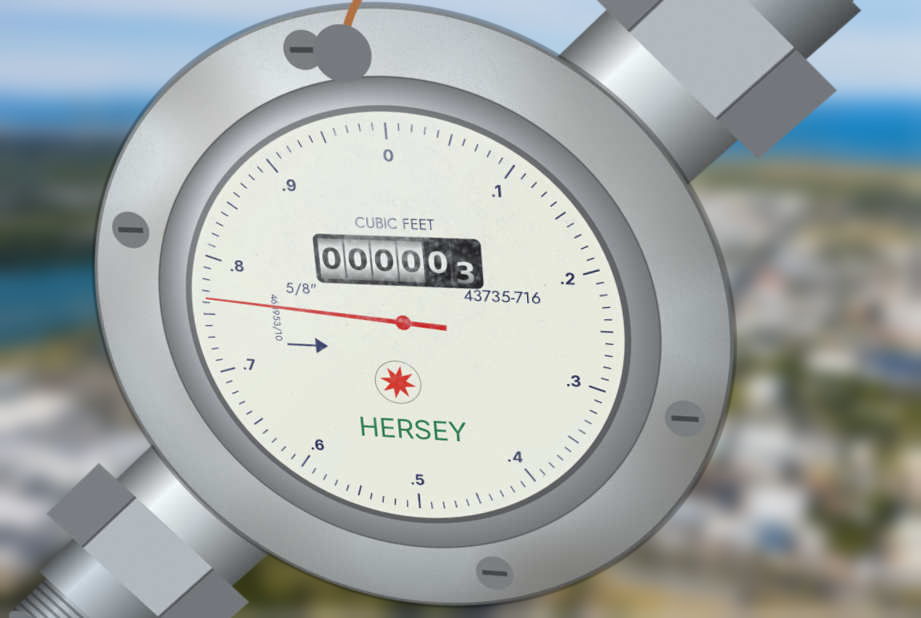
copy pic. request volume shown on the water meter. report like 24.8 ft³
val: 2.76 ft³
